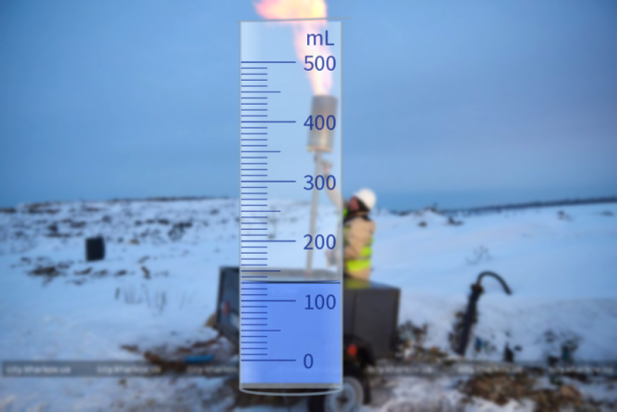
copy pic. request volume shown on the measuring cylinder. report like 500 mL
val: 130 mL
